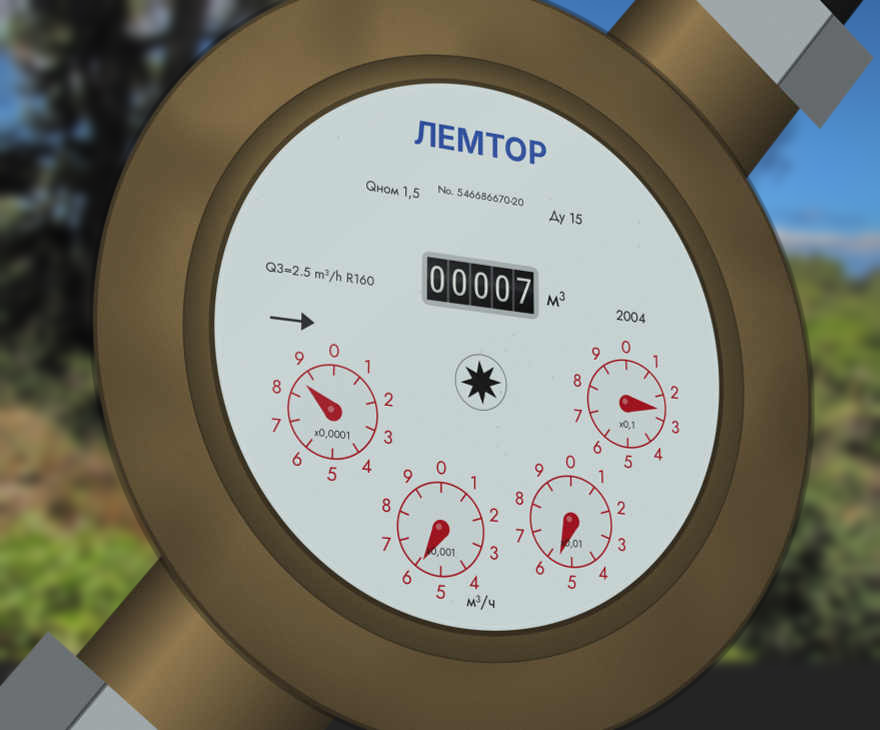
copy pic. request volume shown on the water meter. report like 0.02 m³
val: 7.2558 m³
